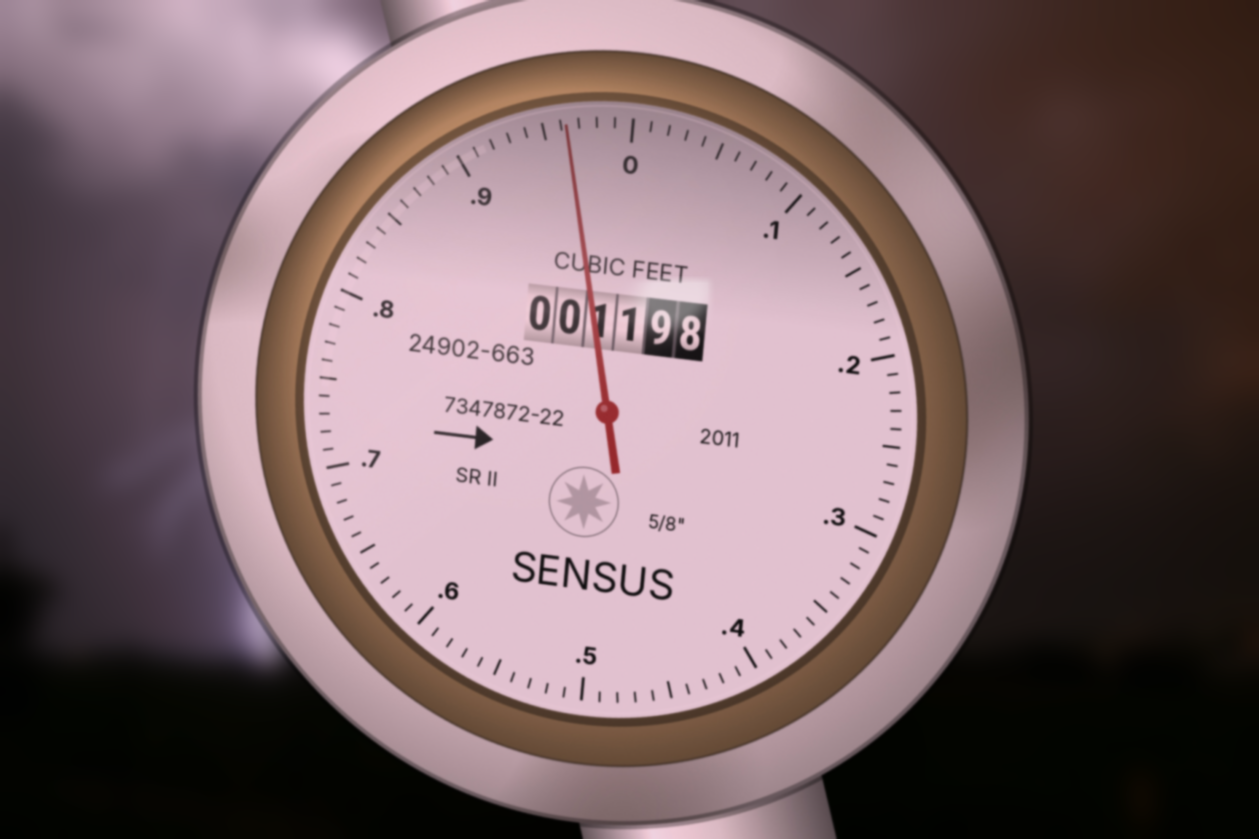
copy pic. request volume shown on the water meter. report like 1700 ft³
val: 1197.96 ft³
